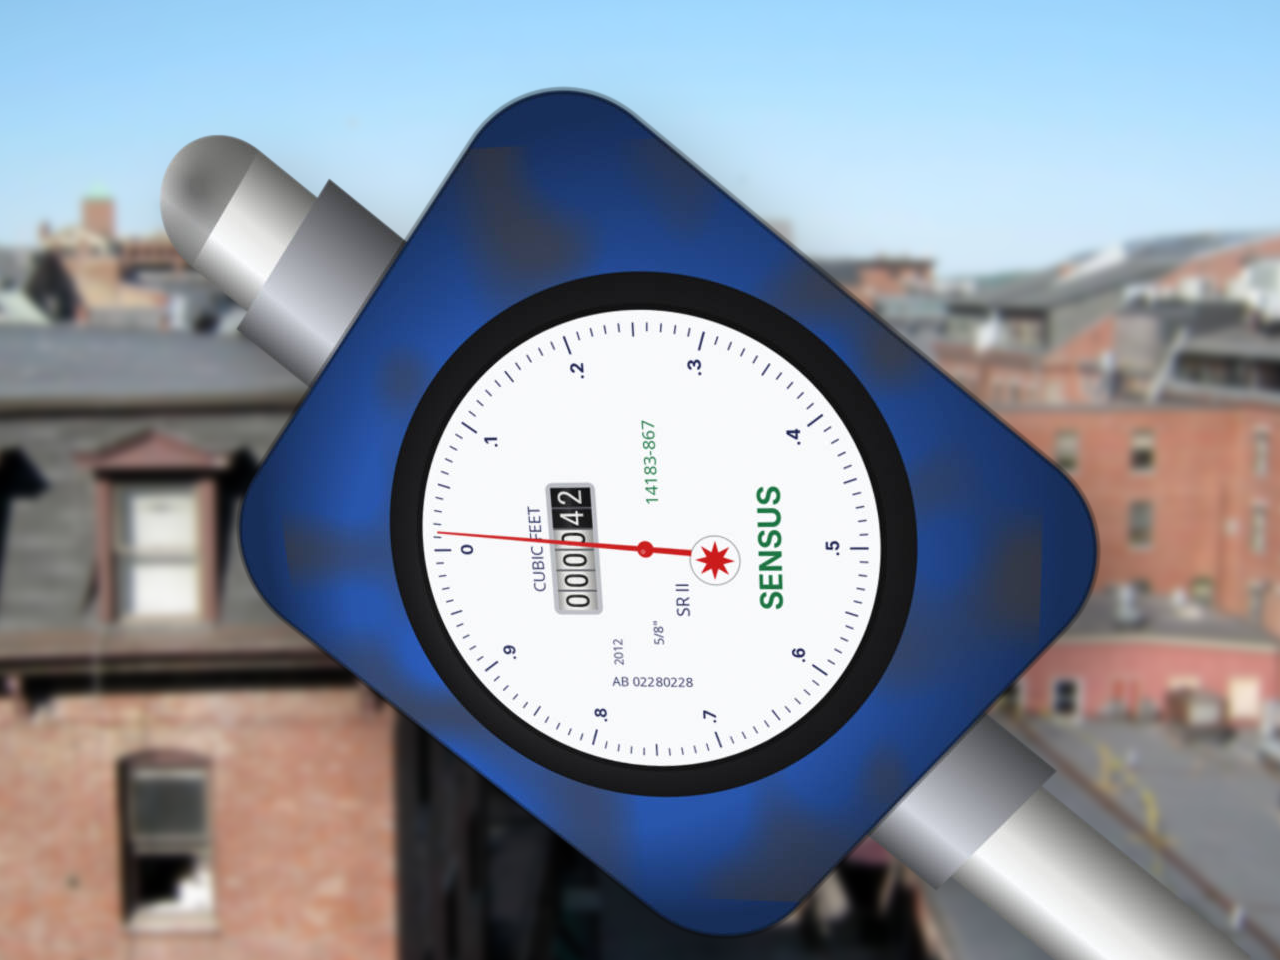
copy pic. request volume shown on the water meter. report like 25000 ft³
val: 42.01 ft³
